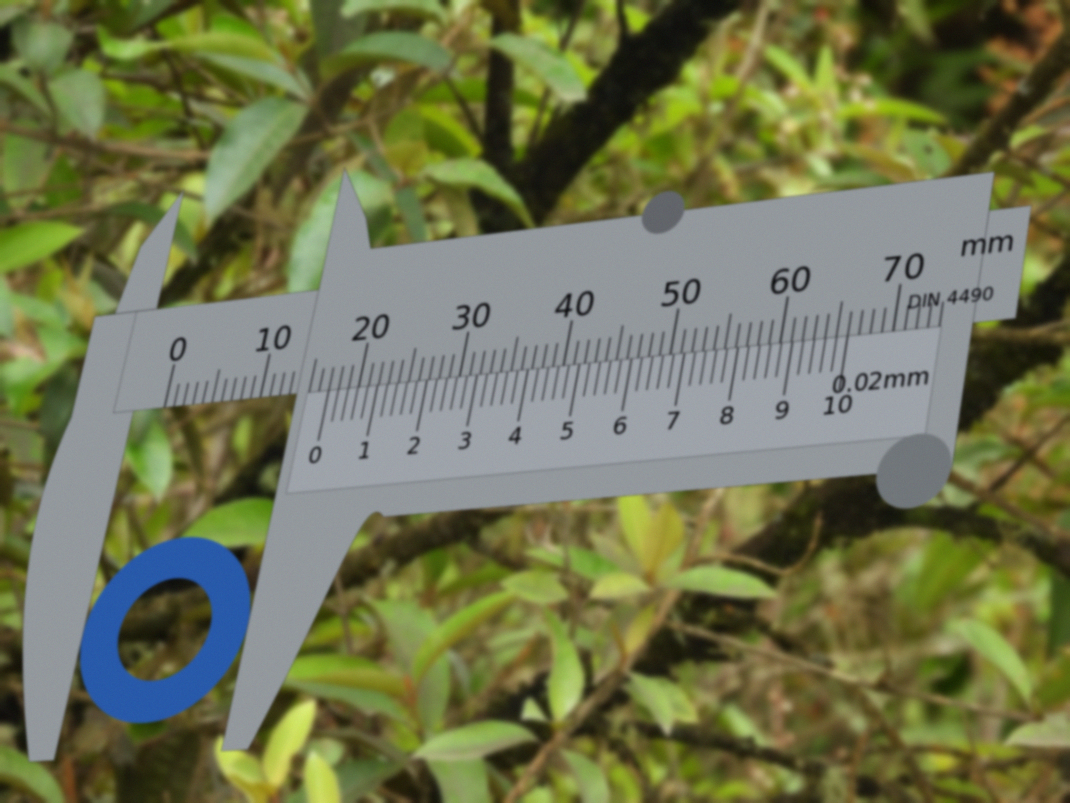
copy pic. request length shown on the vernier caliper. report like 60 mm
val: 17.0 mm
